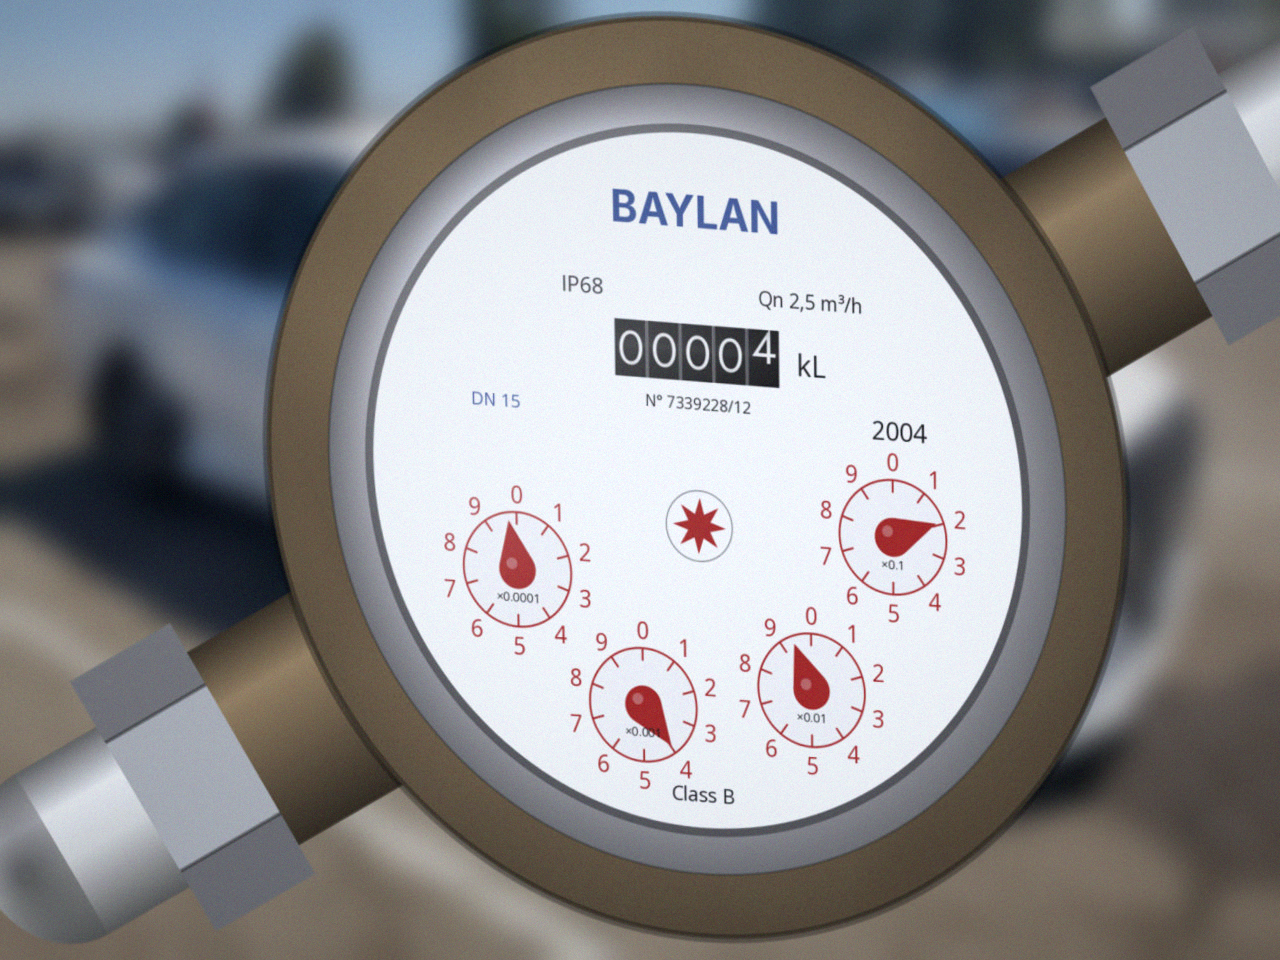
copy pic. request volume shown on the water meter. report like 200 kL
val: 4.1939 kL
